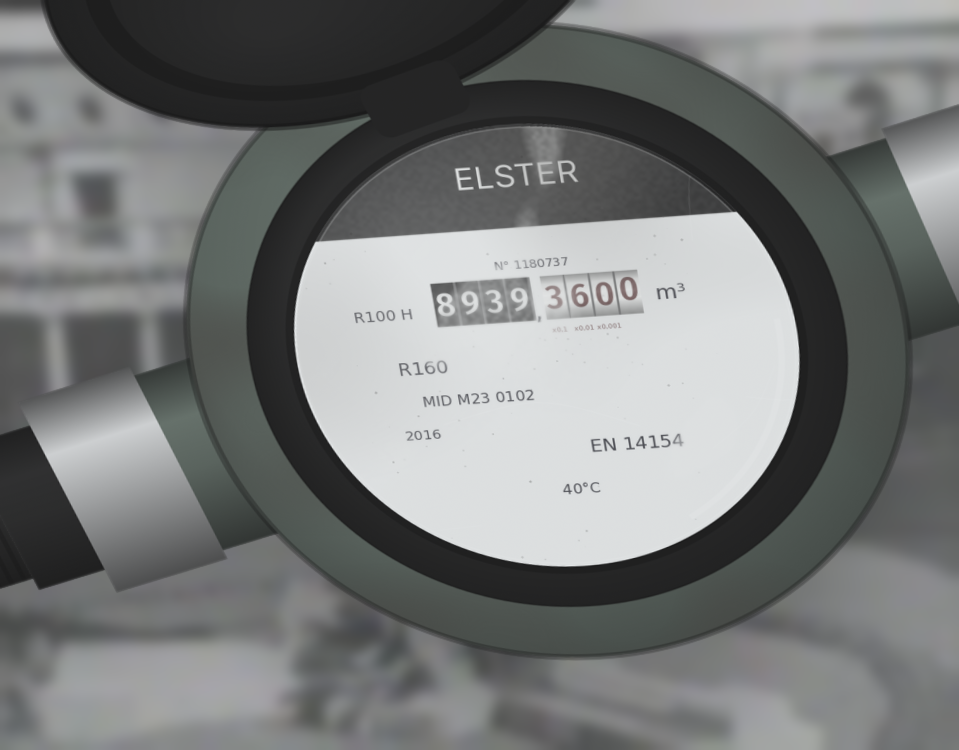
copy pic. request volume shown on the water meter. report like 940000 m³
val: 8939.3600 m³
